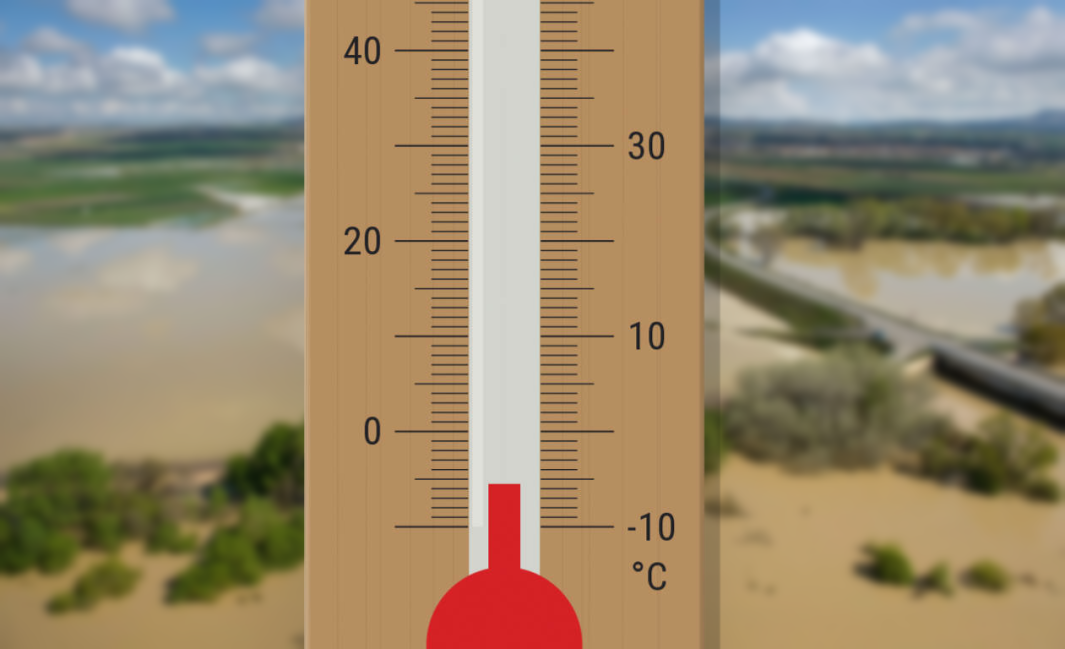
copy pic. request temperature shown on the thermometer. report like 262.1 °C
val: -5.5 °C
